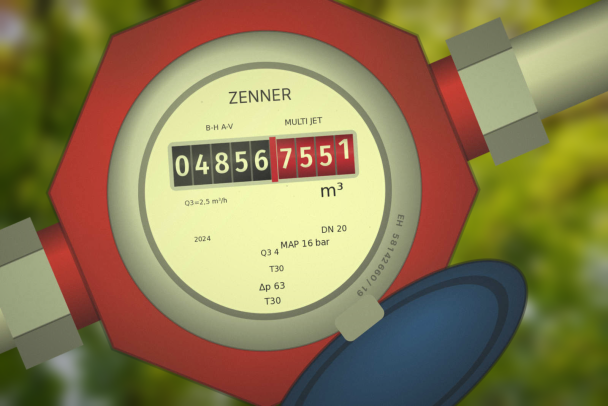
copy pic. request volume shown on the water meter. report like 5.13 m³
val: 4856.7551 m³
